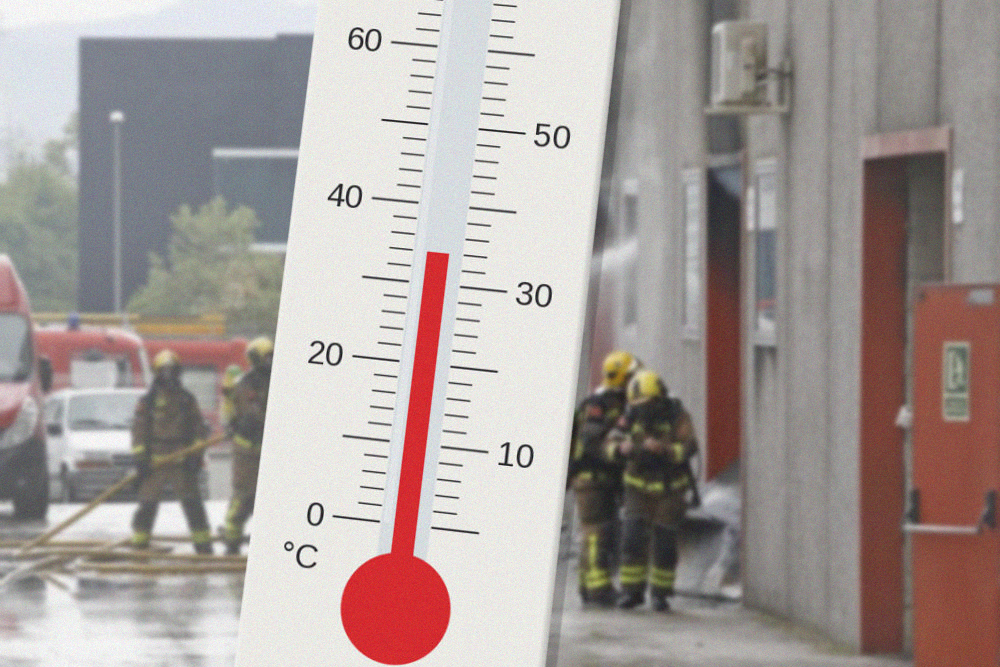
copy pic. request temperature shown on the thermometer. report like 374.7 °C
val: 34 °C
